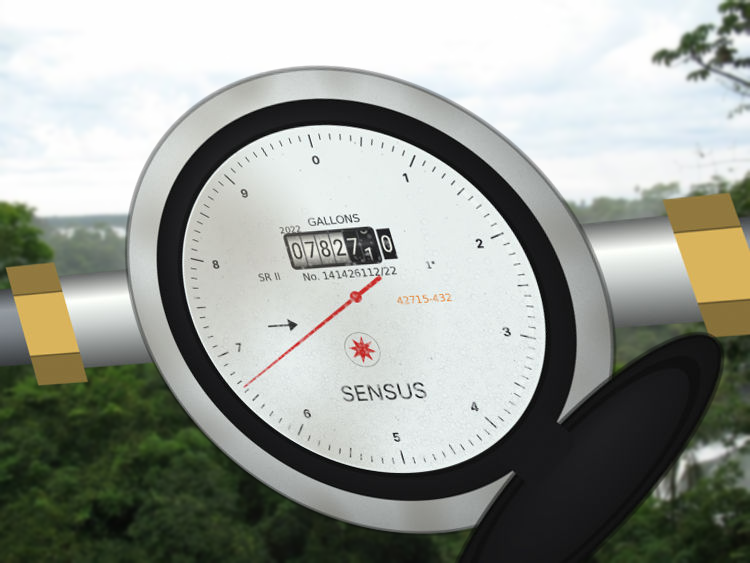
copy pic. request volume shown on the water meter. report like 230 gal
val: 782706.6 gal
